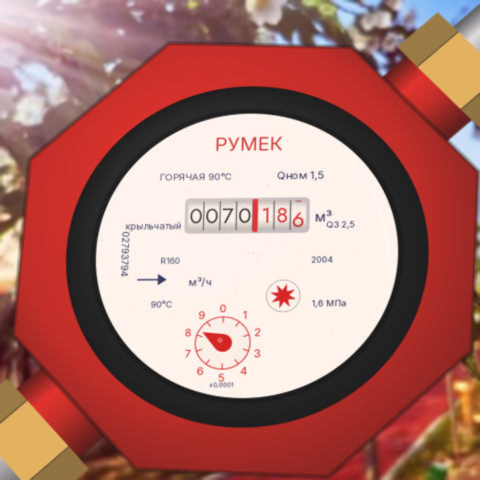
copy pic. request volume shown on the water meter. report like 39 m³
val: 70.1858 m³
